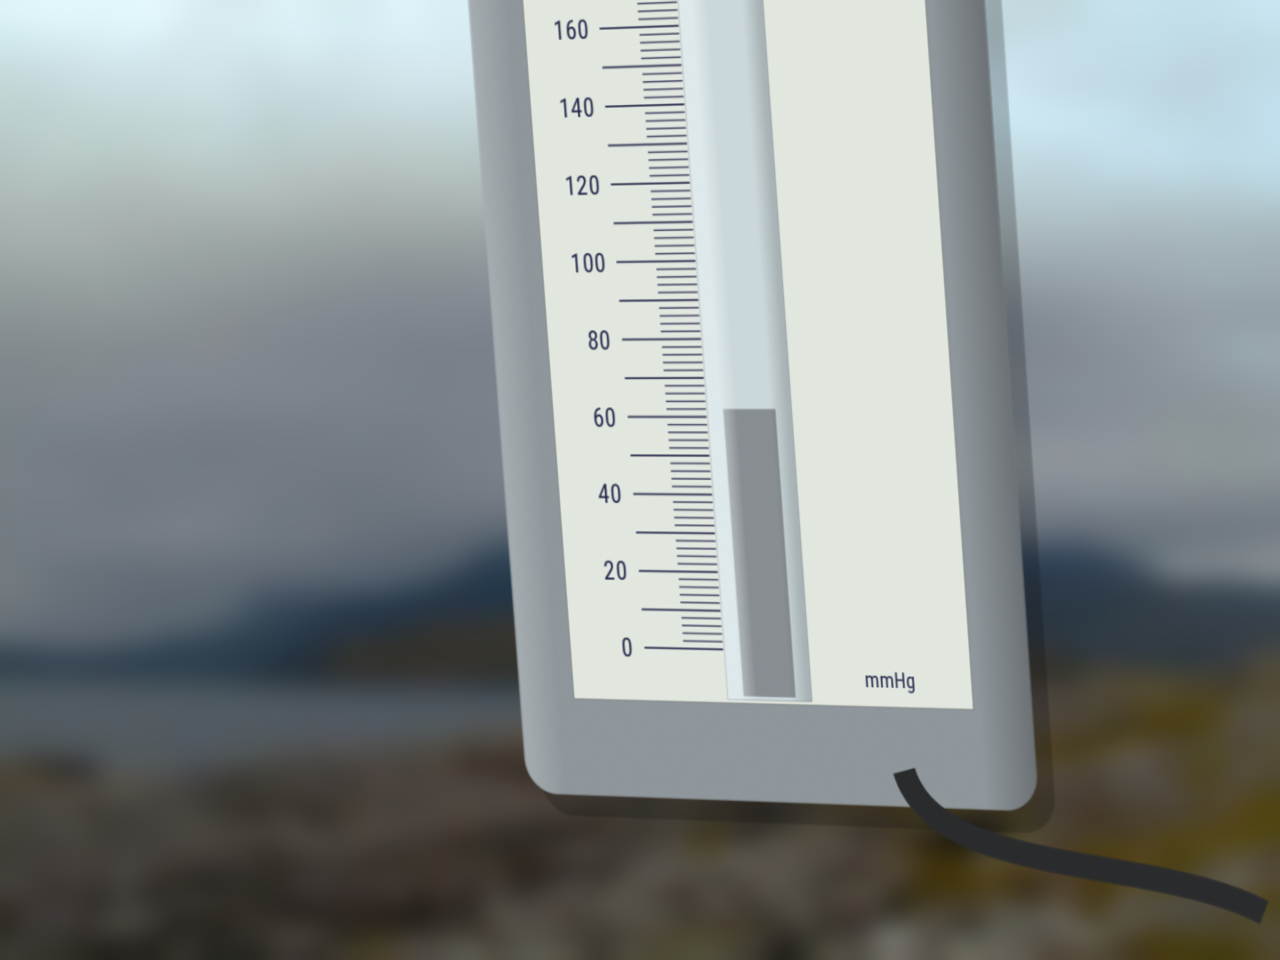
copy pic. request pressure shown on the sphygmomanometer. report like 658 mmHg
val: 62 mmHg
